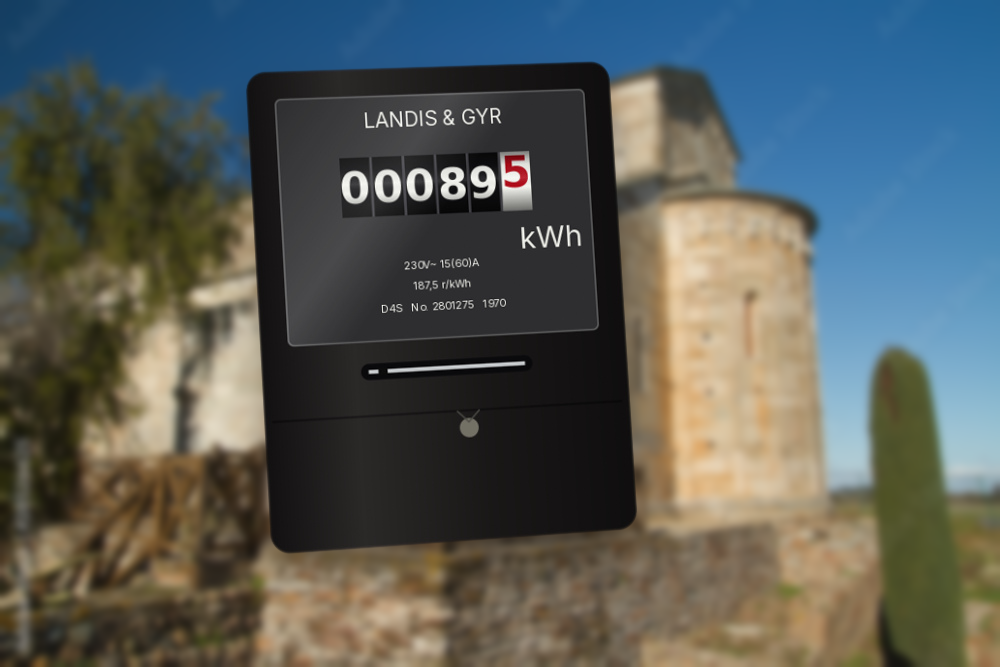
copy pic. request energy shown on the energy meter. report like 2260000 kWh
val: 89.5 kWh
